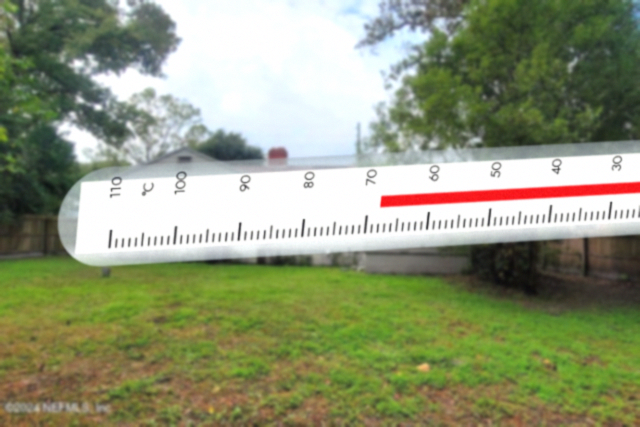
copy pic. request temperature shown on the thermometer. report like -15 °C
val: 68 °C
